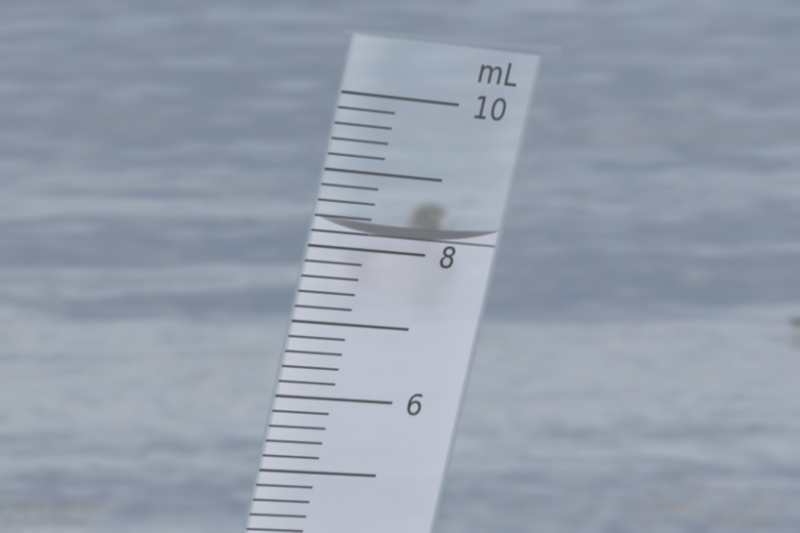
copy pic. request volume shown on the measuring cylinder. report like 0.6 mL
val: 8.2 mL
